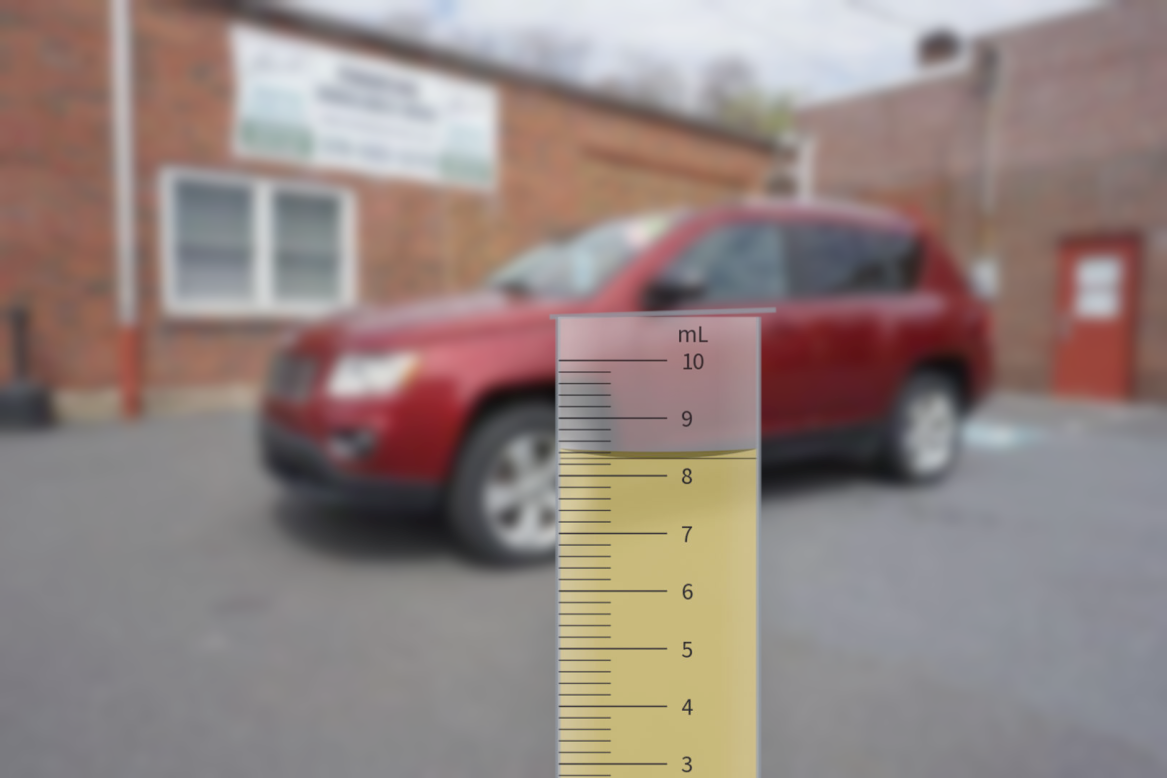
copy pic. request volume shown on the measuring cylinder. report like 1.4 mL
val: 8.3 mL
